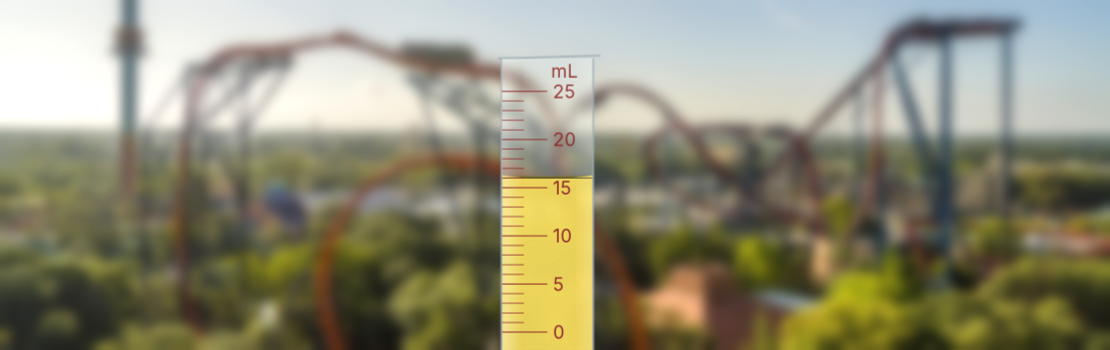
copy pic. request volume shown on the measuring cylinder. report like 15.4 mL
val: 16 mL
